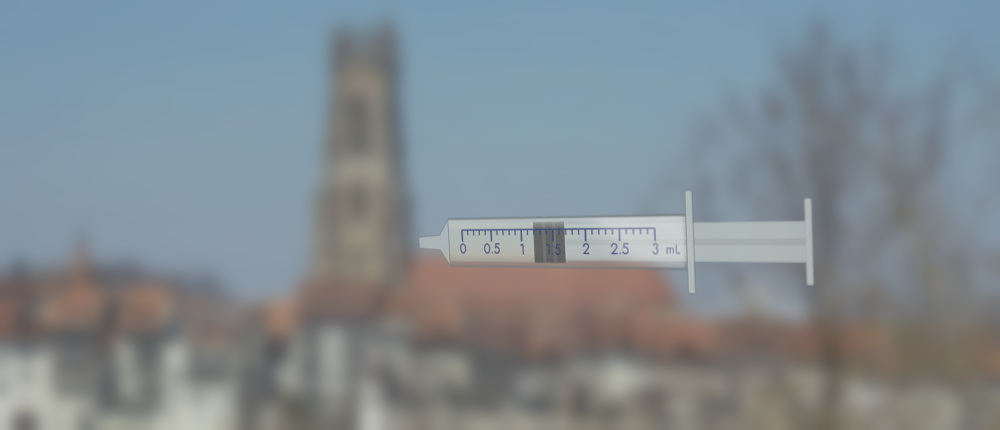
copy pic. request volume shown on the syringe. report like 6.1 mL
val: 1.2 mL
